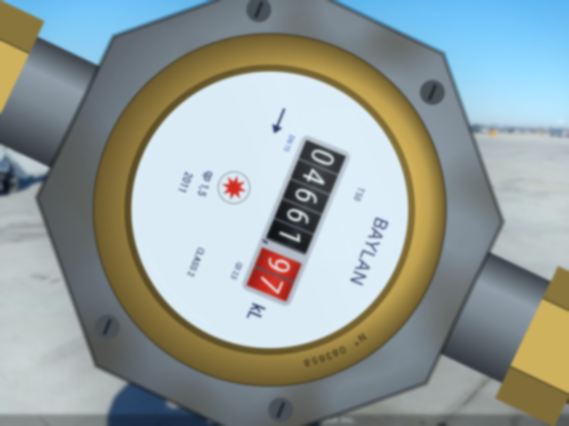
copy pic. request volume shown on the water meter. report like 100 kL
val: 4661.97 kL
